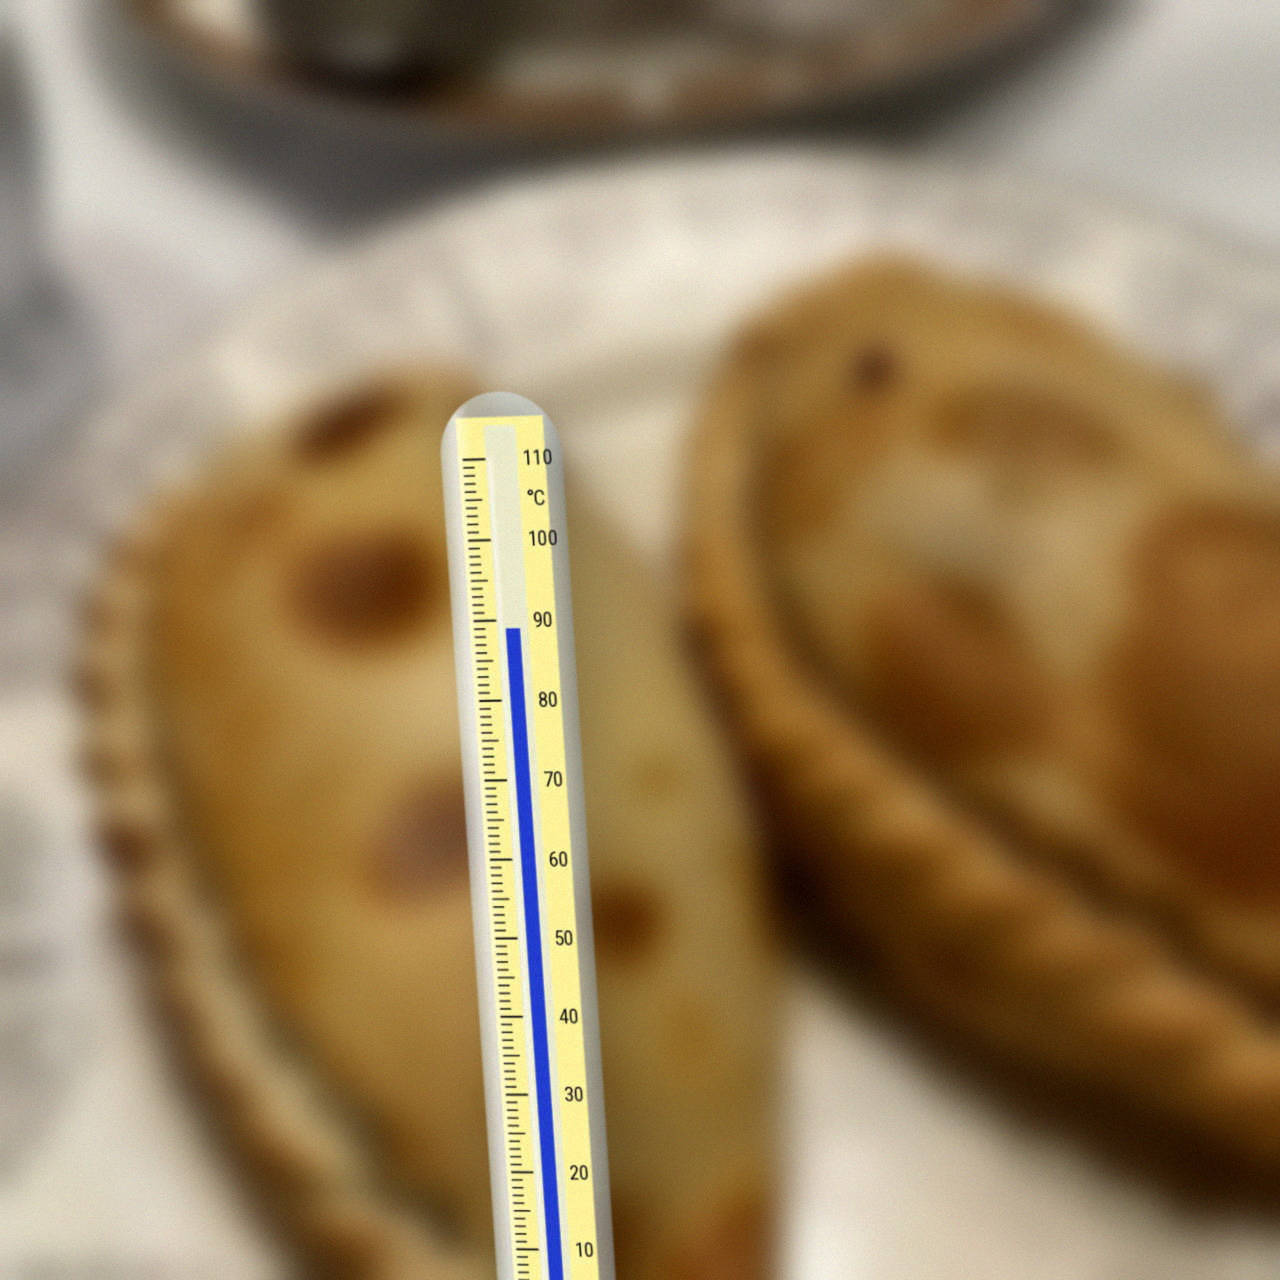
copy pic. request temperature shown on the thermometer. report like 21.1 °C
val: 89 °C
